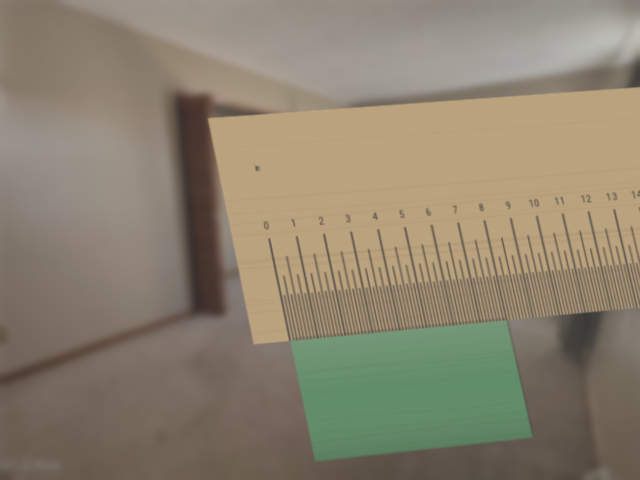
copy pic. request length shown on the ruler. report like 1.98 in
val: 8 in
